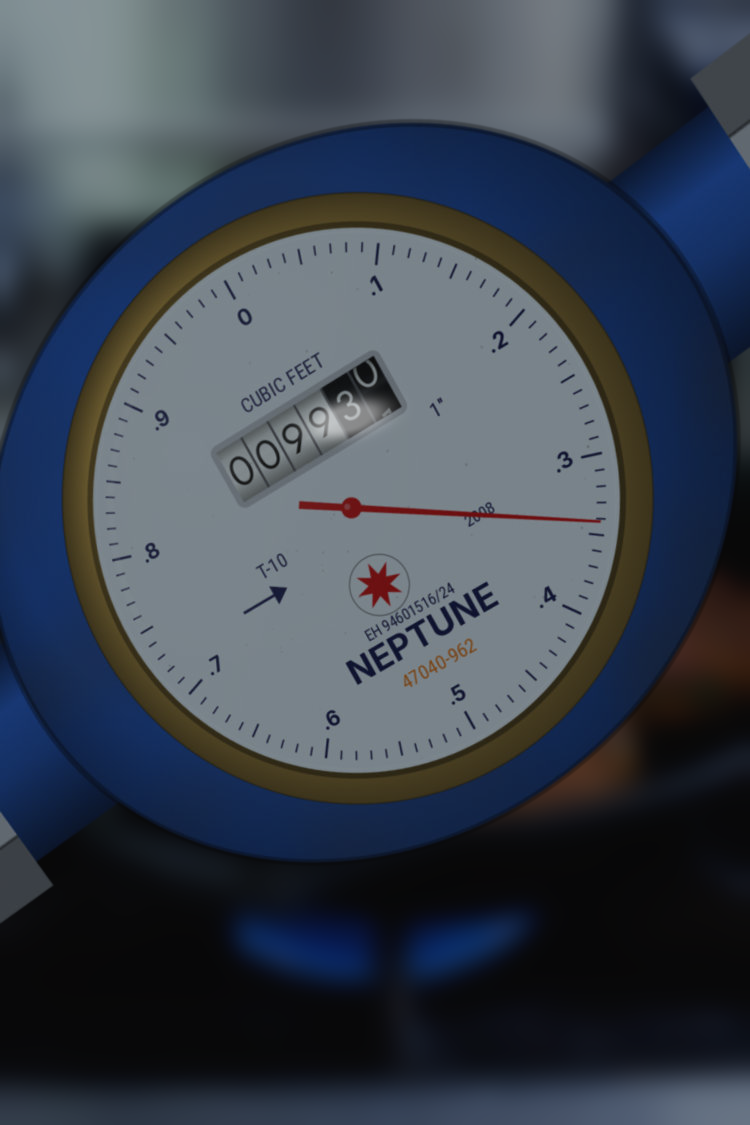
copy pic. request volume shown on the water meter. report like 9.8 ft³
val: 9930.34 ft³
